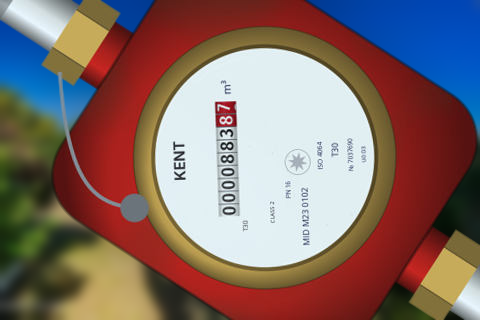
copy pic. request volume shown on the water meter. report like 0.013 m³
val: 883.87 m³
